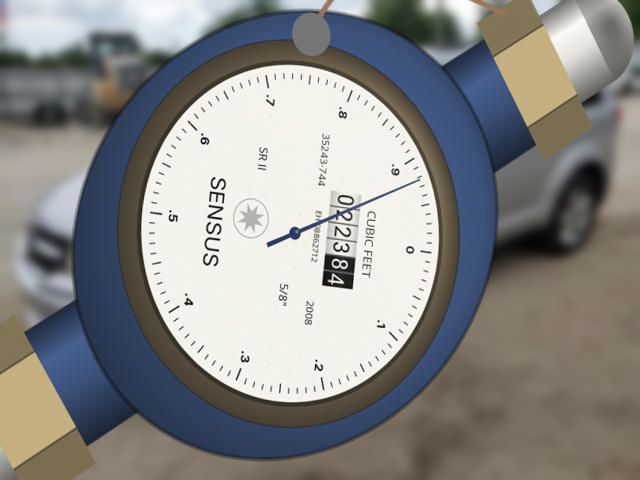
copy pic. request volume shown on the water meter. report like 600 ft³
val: 22383.92 ft³
